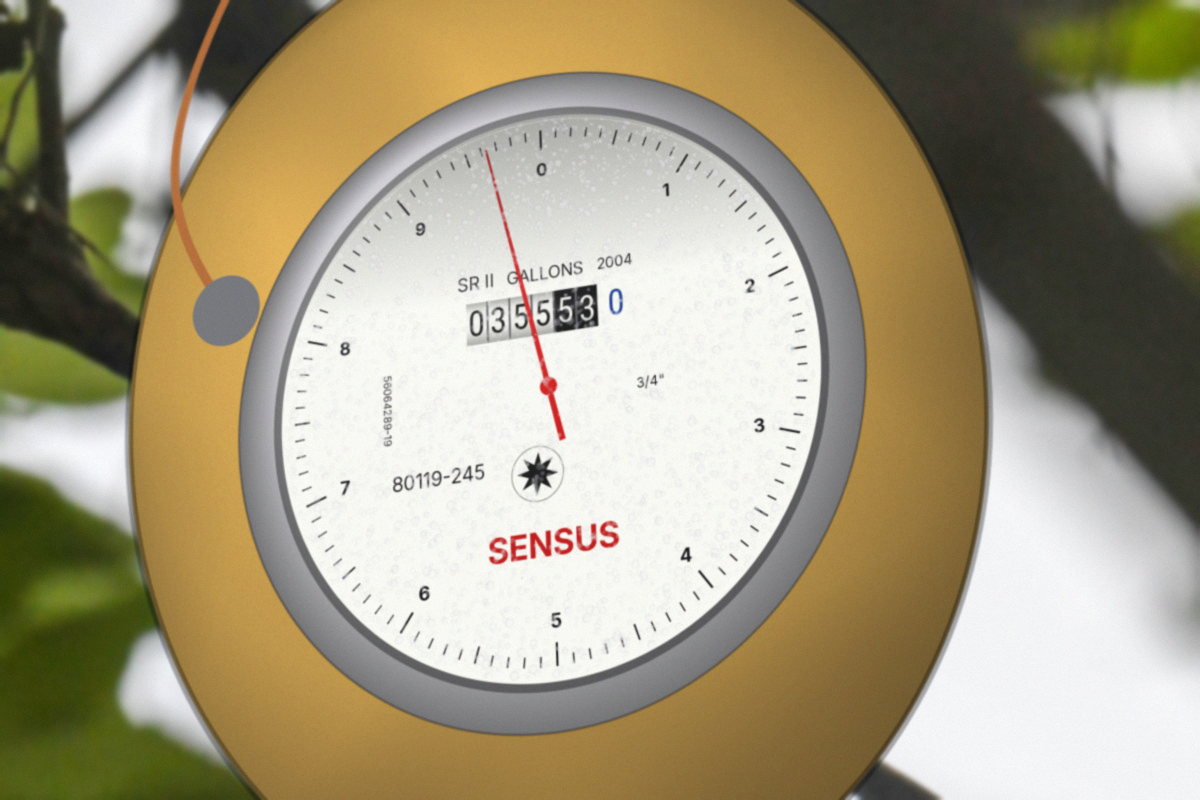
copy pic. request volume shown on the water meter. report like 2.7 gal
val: 355529.6 gal
